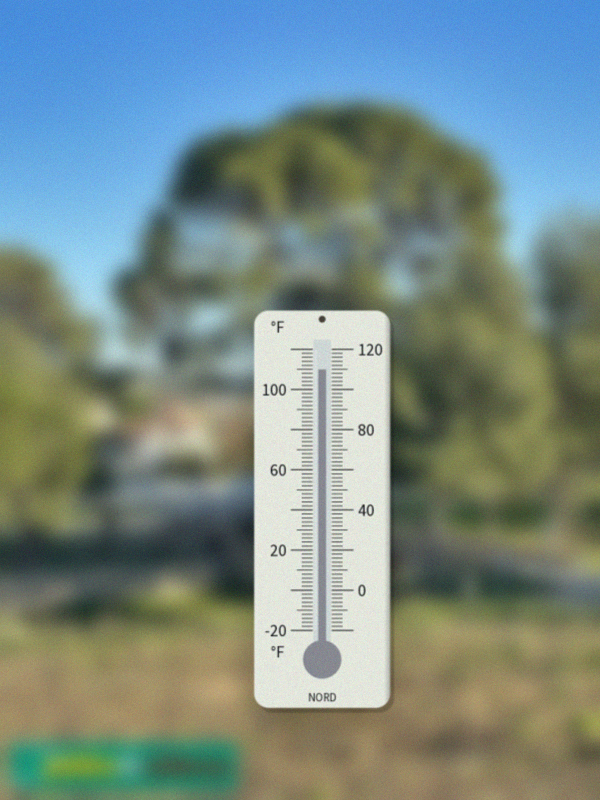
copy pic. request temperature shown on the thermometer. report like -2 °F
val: 110 °F
